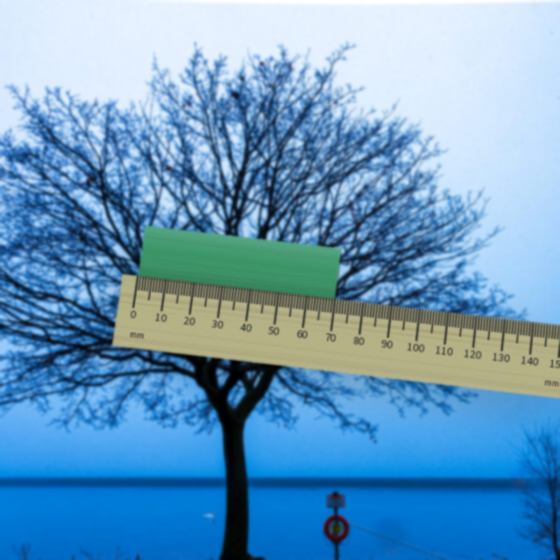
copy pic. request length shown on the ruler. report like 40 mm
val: 70 mm
